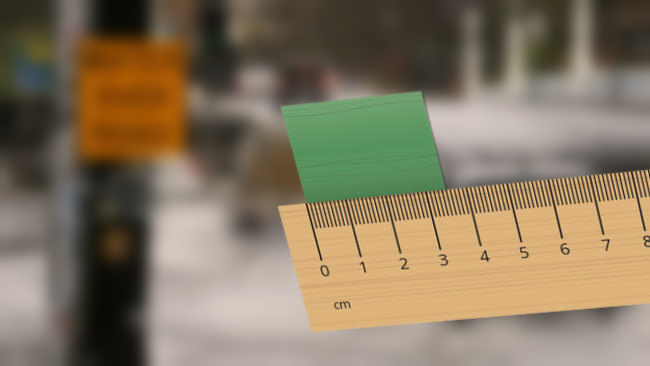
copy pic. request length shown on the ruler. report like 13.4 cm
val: 3.5 cm
